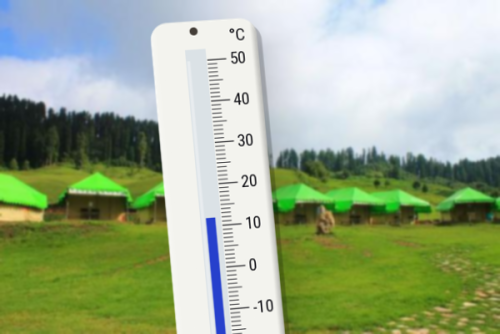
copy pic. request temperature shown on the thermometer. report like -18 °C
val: 12 °C
